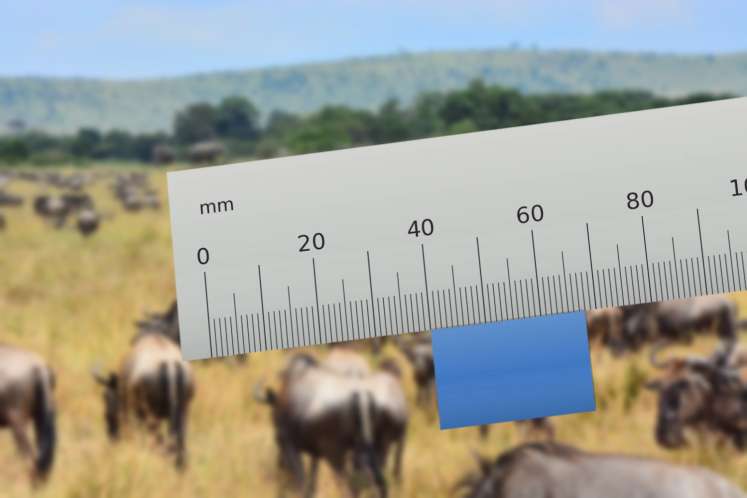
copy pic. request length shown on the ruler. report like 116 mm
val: 28 mm
